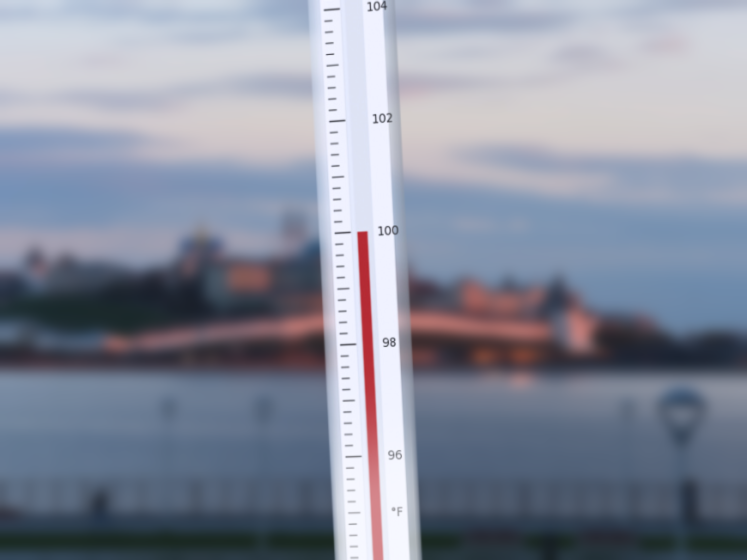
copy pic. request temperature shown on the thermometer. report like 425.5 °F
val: 100 °F
